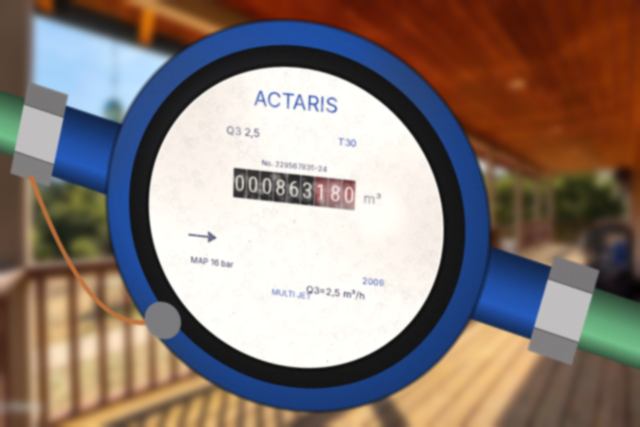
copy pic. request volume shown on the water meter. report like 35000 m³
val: 863.180 m³
